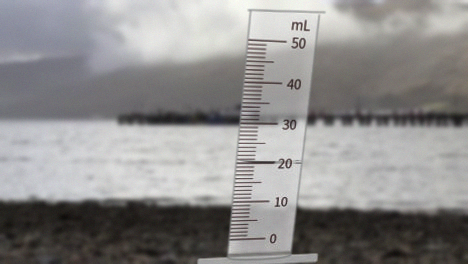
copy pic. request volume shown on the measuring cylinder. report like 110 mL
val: 20 mL
